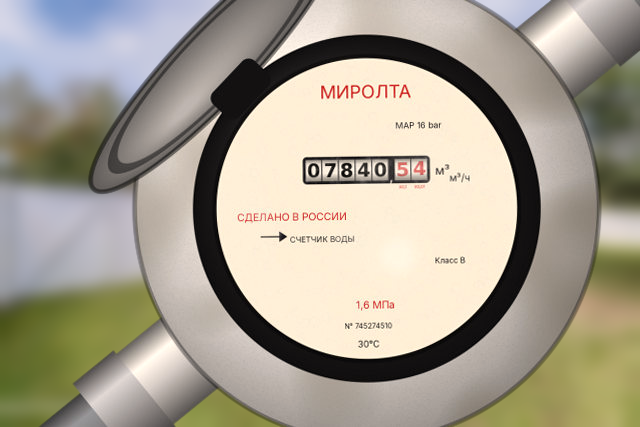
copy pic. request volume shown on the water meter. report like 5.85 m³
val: 7840.54 m³
